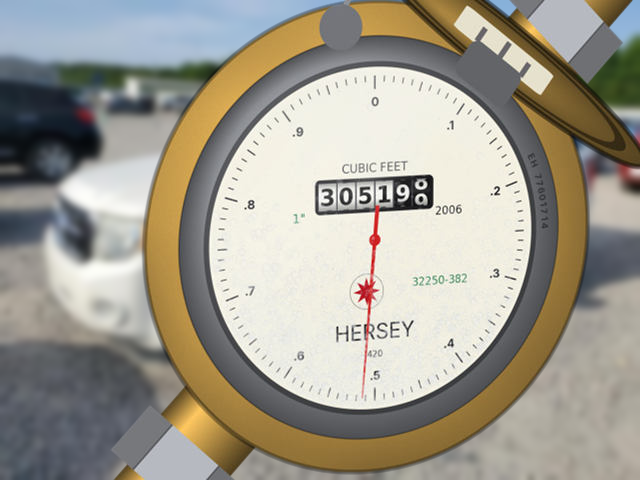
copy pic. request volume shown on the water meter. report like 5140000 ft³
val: 305198.51 ft³
